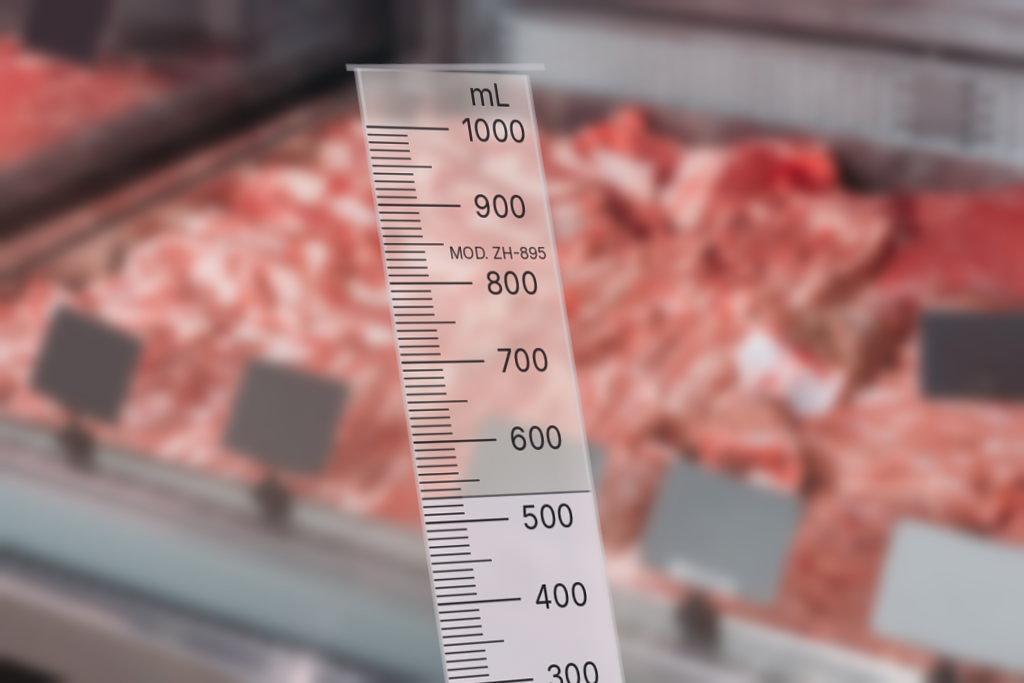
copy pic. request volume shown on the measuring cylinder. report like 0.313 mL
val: 530 mL
